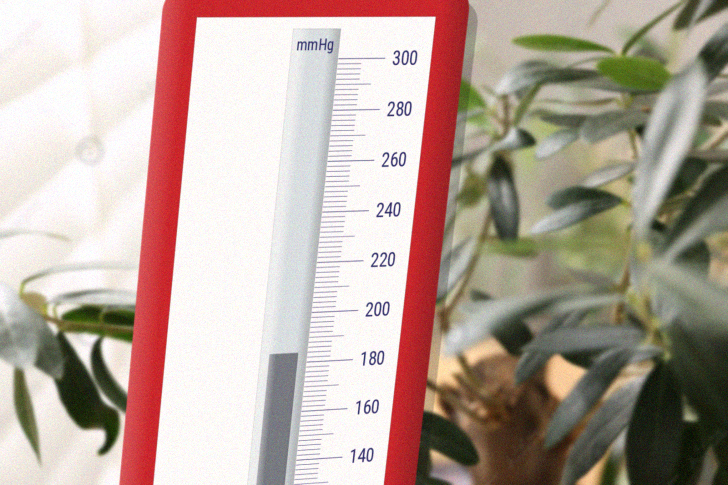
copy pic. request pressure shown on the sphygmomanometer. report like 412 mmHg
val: 184 mmHg
